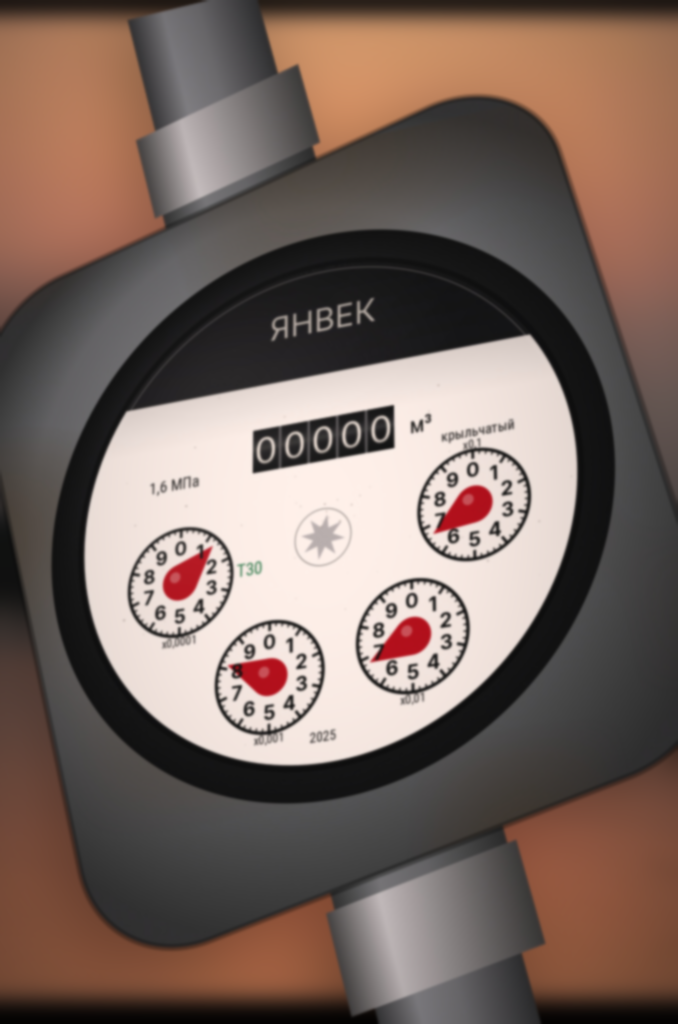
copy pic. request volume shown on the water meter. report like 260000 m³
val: 0.6681 m³
